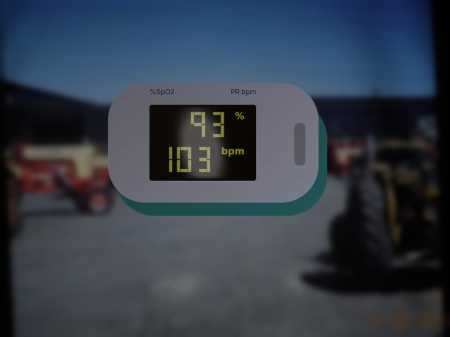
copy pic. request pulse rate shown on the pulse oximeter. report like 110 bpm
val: 103 bpm
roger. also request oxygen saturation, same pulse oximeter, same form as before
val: 93 %
